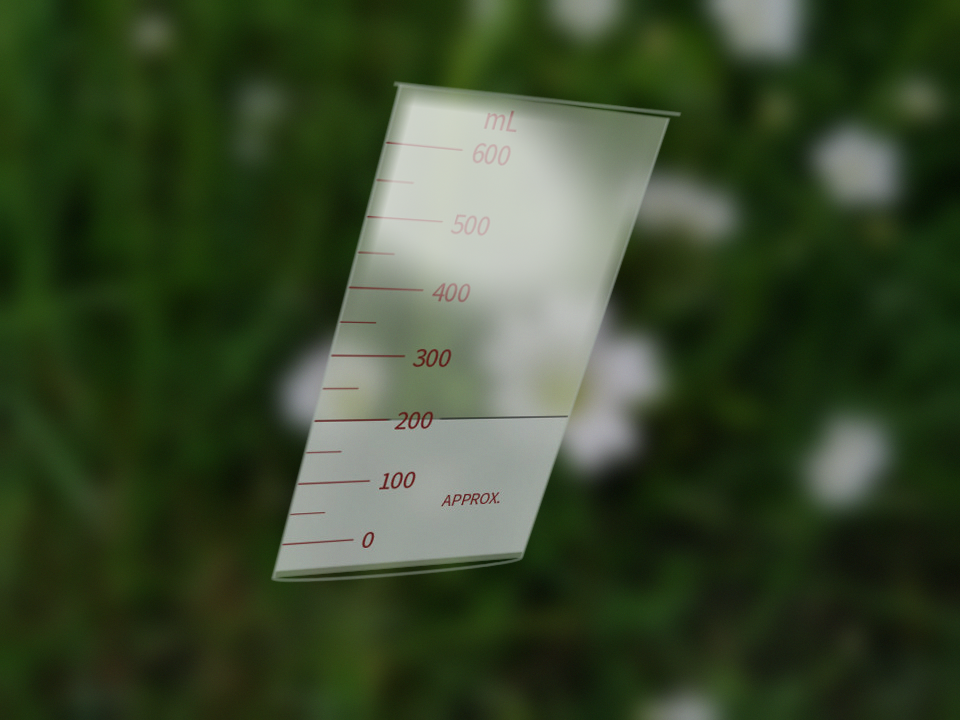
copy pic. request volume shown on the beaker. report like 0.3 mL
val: 200 mL
